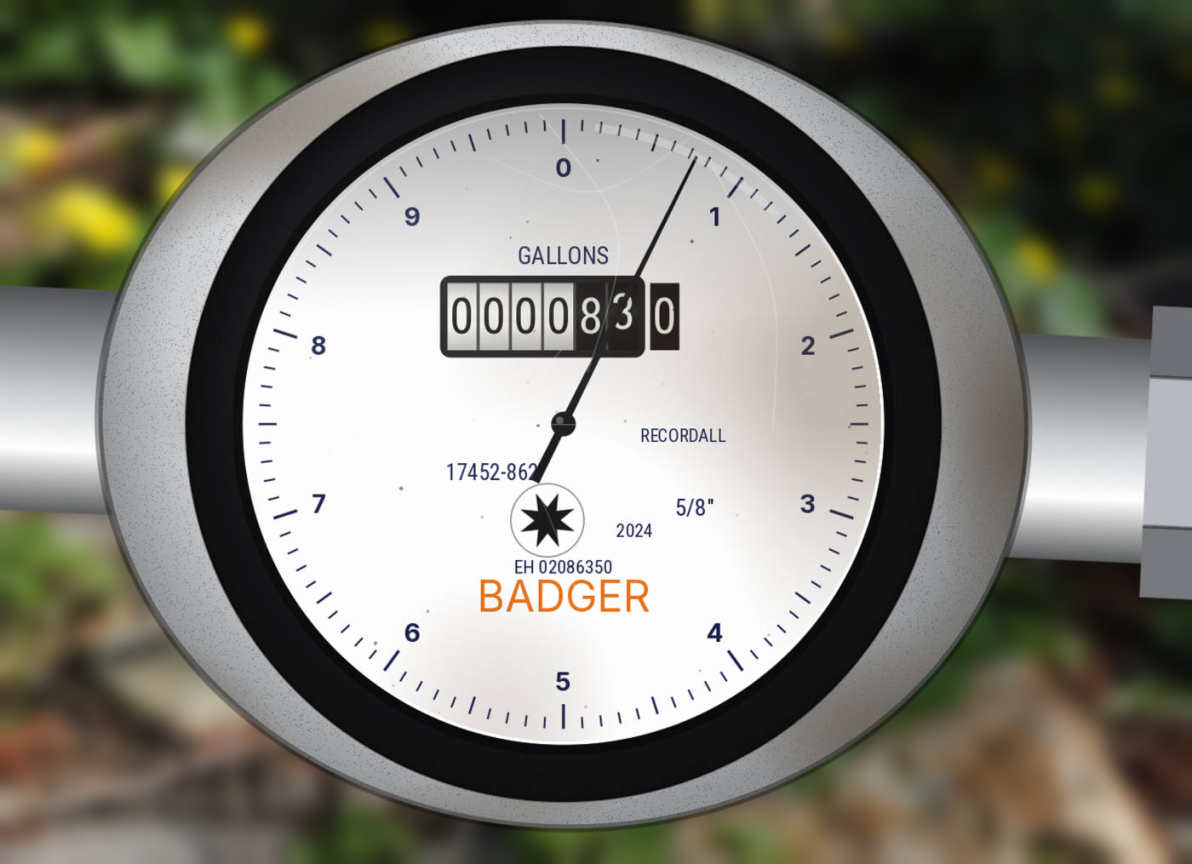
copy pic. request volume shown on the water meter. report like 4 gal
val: 830.7 gal
